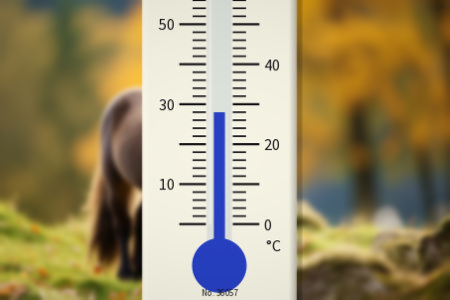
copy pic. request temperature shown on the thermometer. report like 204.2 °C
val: 28 °C
